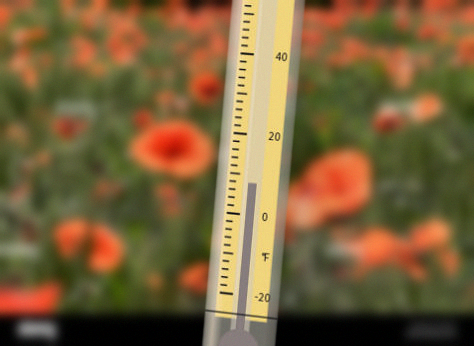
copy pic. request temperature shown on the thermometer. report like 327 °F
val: 8 °F
